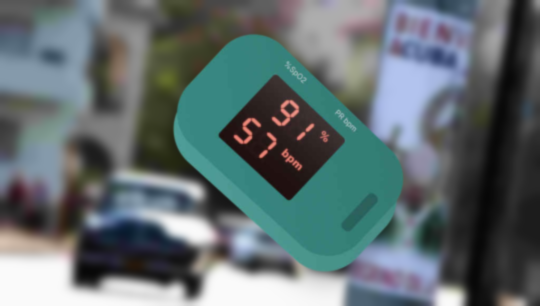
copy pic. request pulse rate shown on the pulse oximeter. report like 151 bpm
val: 57 bpm
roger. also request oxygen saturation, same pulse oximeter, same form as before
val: 91 %
